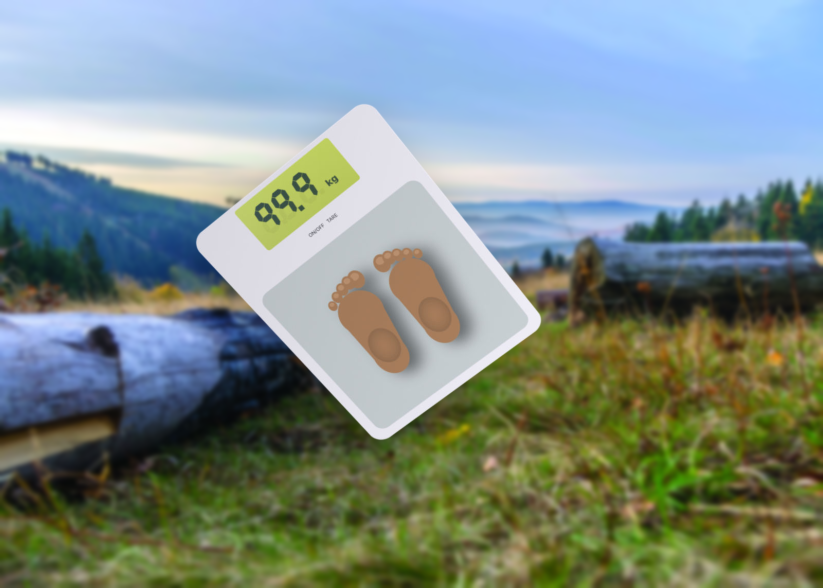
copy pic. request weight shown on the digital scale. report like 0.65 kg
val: 99.9 kg
